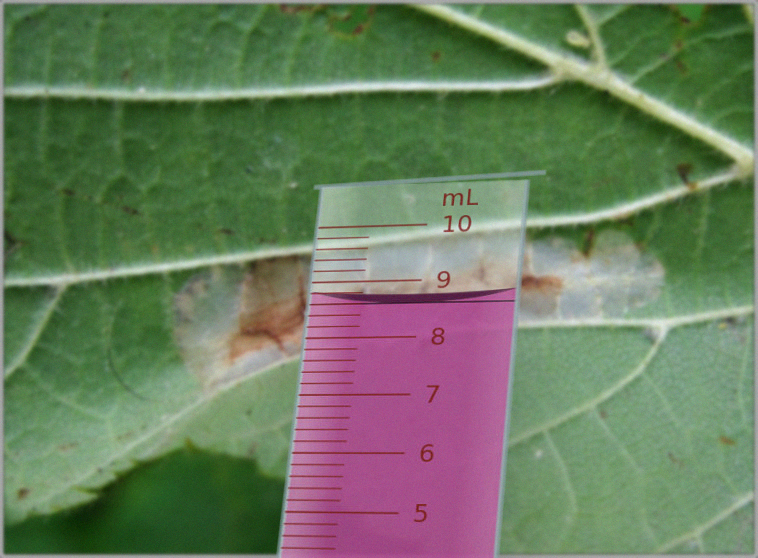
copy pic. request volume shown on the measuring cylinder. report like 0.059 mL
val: 8.6 mL
